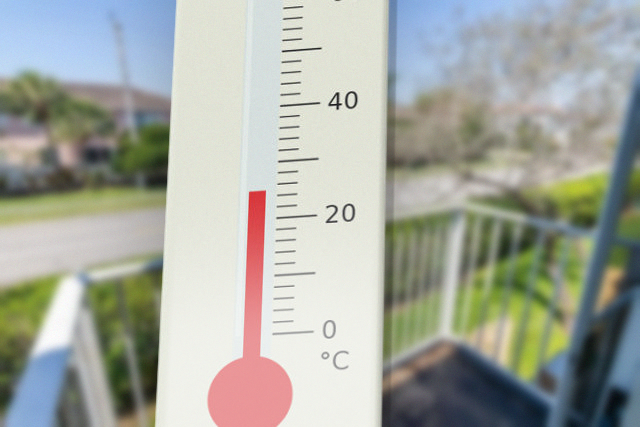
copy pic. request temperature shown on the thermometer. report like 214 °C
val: 25 °C
